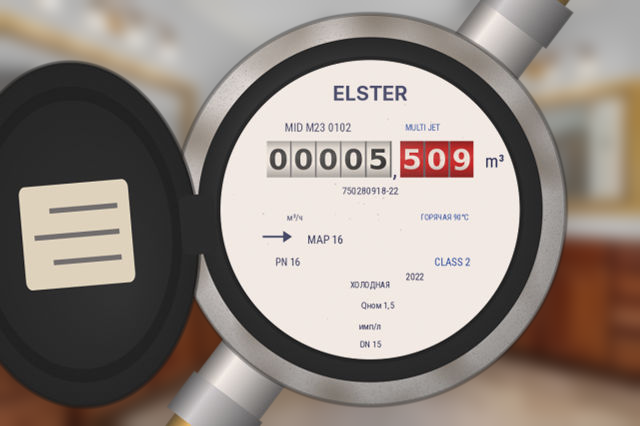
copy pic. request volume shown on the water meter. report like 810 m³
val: 5.509 m³
